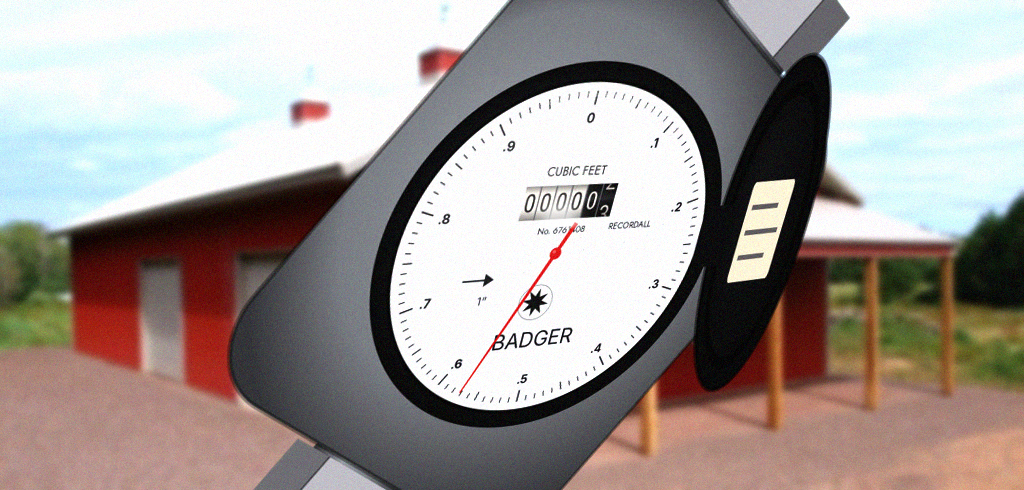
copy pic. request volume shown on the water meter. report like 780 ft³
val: 2.57 ft³
